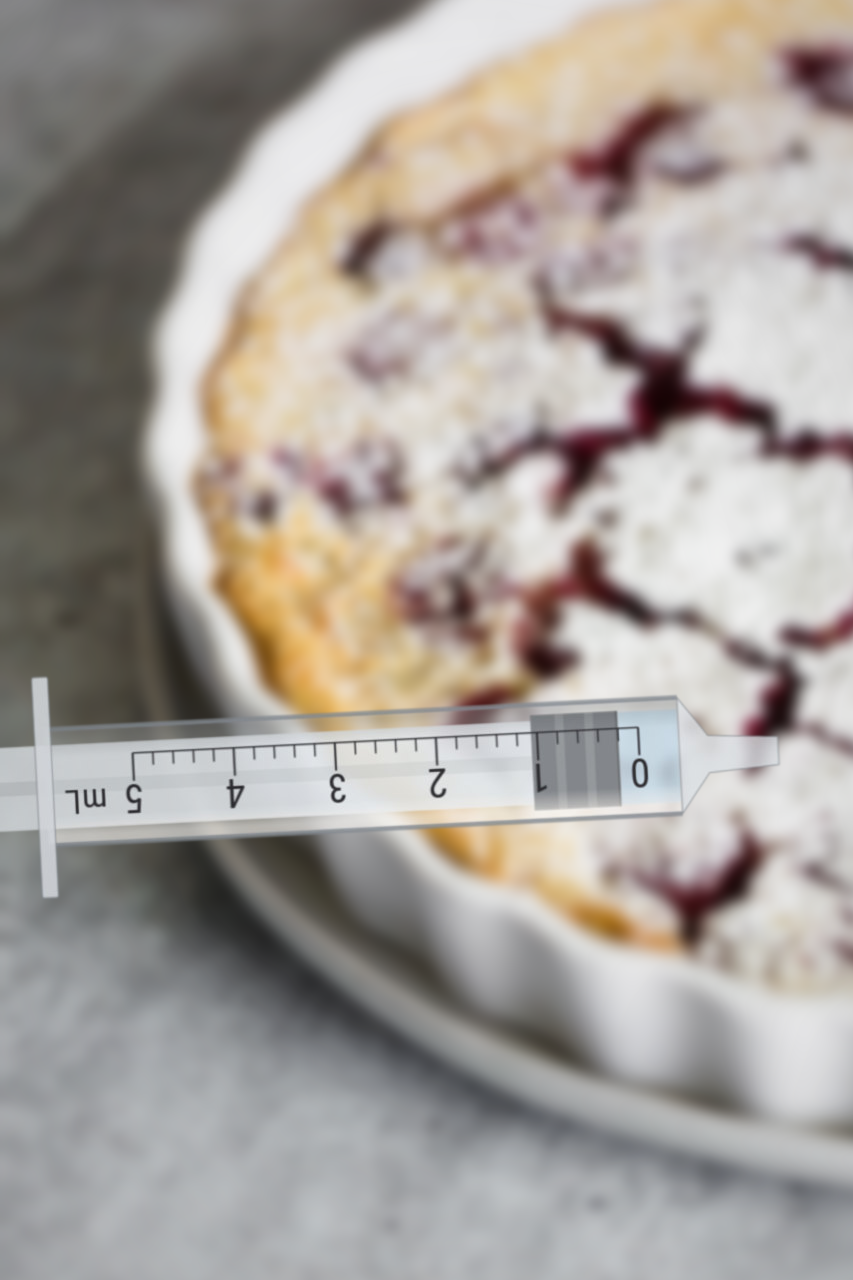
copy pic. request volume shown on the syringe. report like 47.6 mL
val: 0.2 mL
